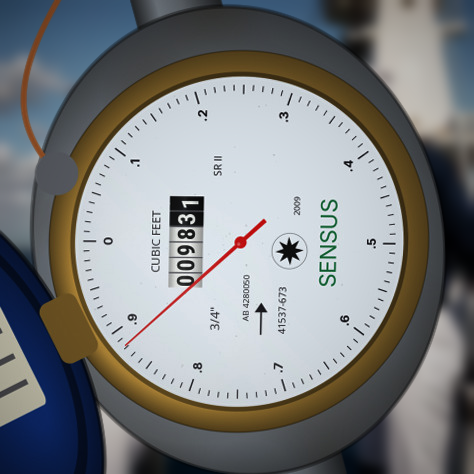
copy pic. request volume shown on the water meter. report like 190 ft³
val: 9830.88 ft³
